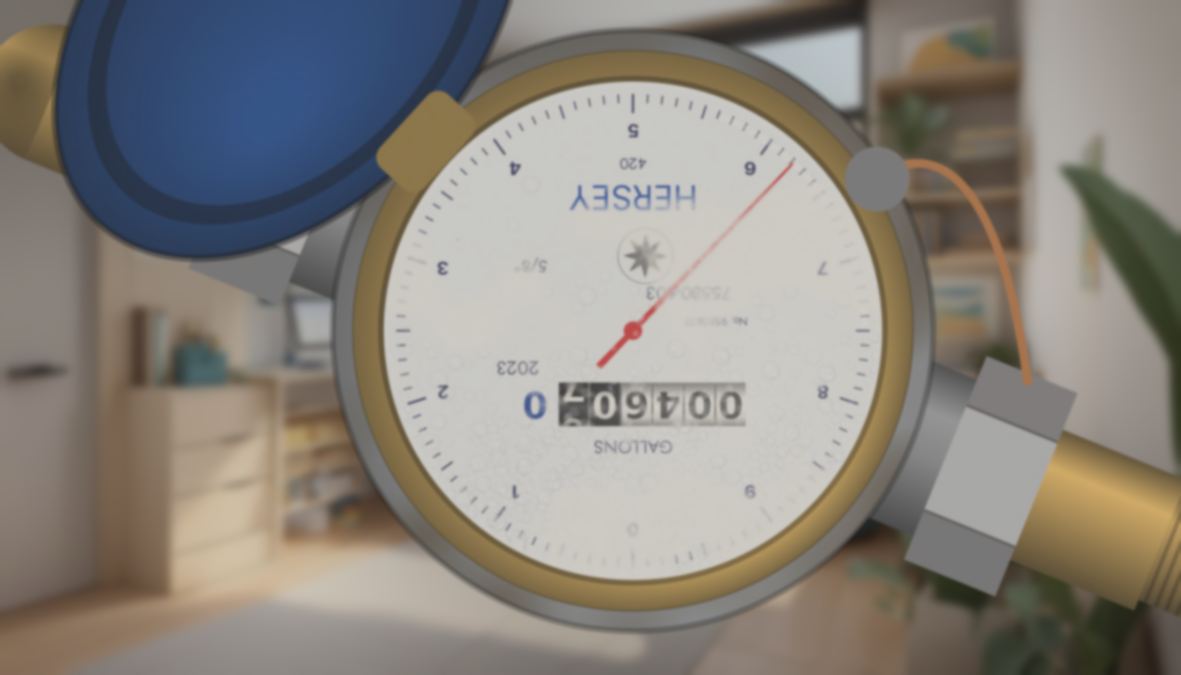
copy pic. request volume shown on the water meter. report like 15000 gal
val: 46066.2 gal
